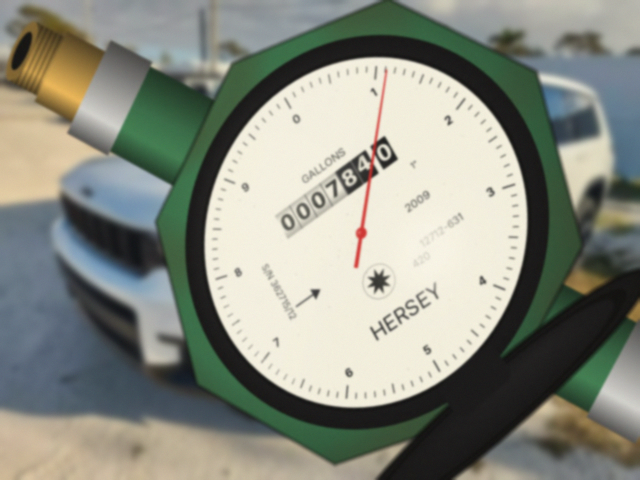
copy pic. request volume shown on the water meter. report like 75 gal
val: 7841.1 gal
